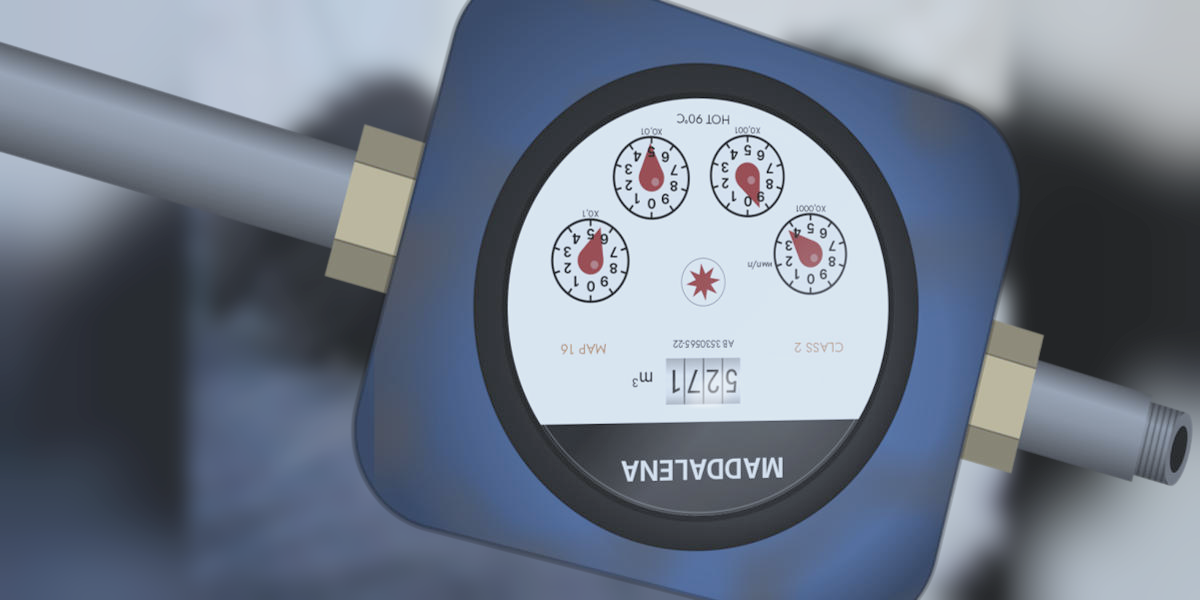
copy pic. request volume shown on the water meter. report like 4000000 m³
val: 5271.5493 m³
